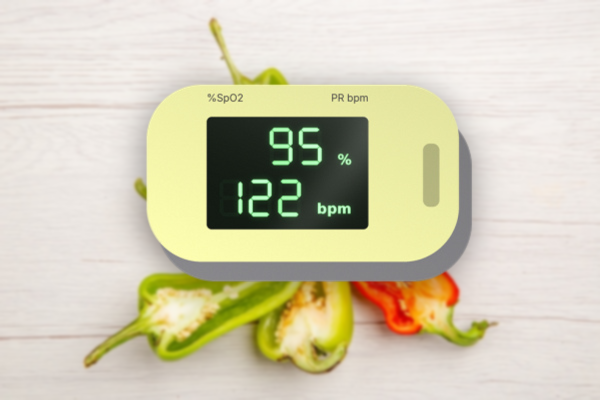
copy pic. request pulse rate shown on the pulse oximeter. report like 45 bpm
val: 122 bpm
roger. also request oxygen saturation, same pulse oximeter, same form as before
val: 95 %
